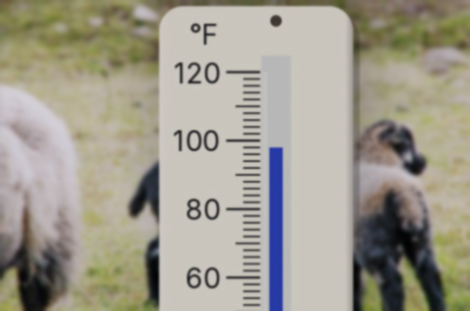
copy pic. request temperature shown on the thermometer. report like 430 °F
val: 98 °F
